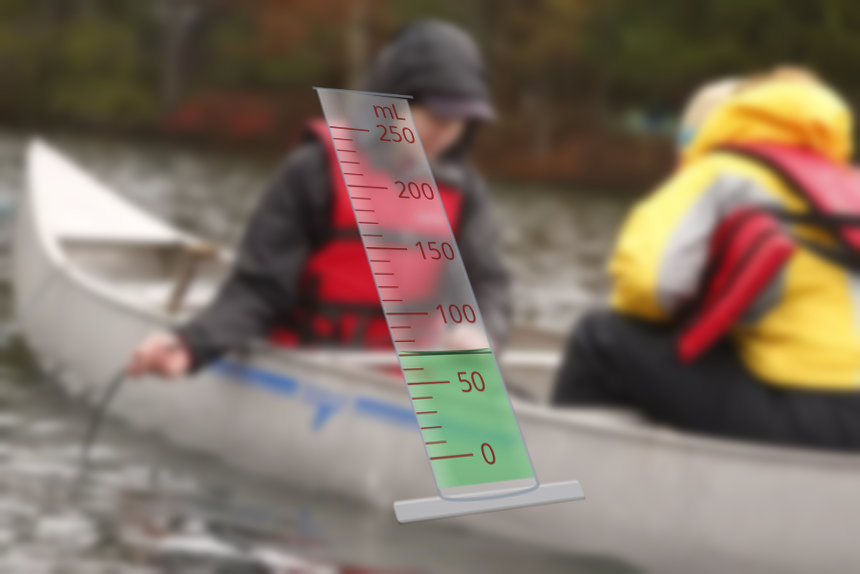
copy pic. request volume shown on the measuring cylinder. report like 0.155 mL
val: 70 mL
